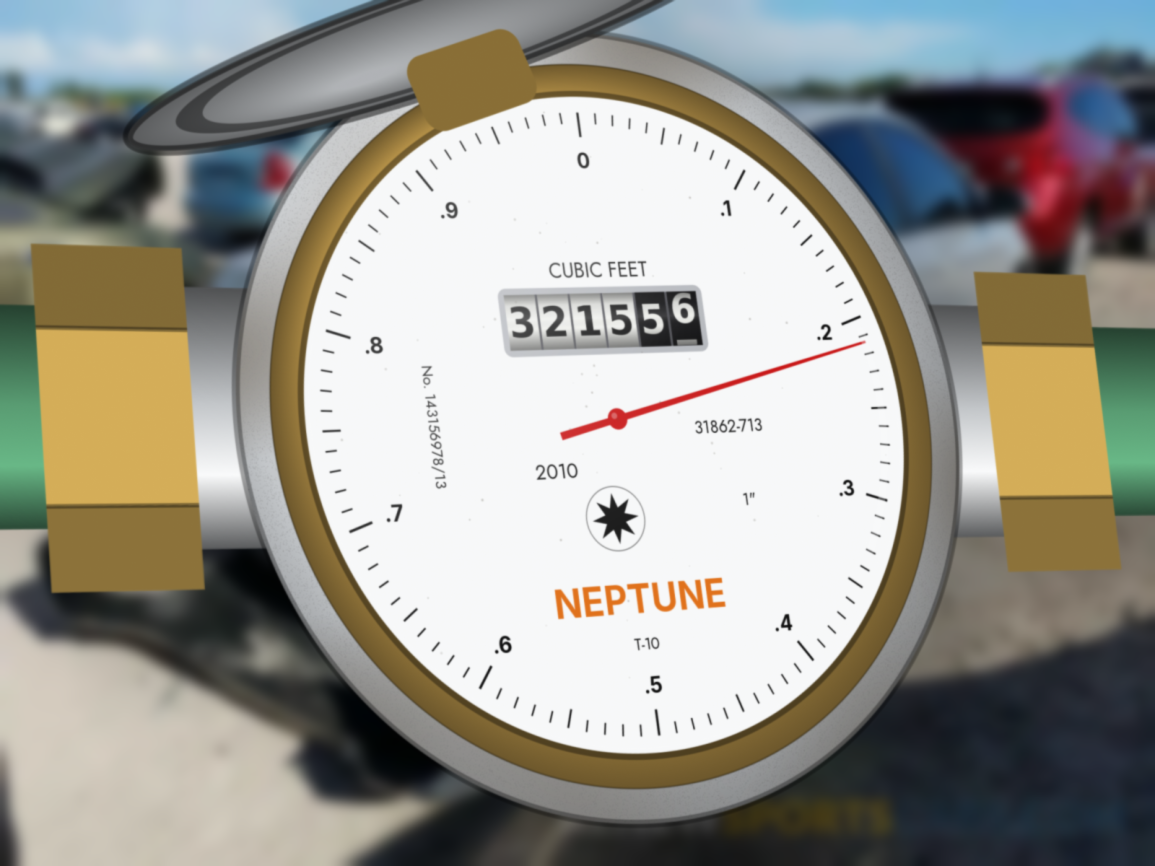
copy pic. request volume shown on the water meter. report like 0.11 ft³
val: 321556.21 ft³
